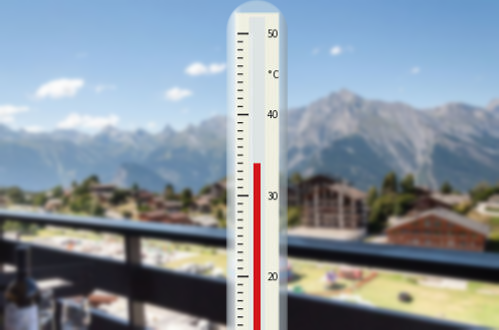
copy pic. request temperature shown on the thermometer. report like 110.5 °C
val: 34 °C
